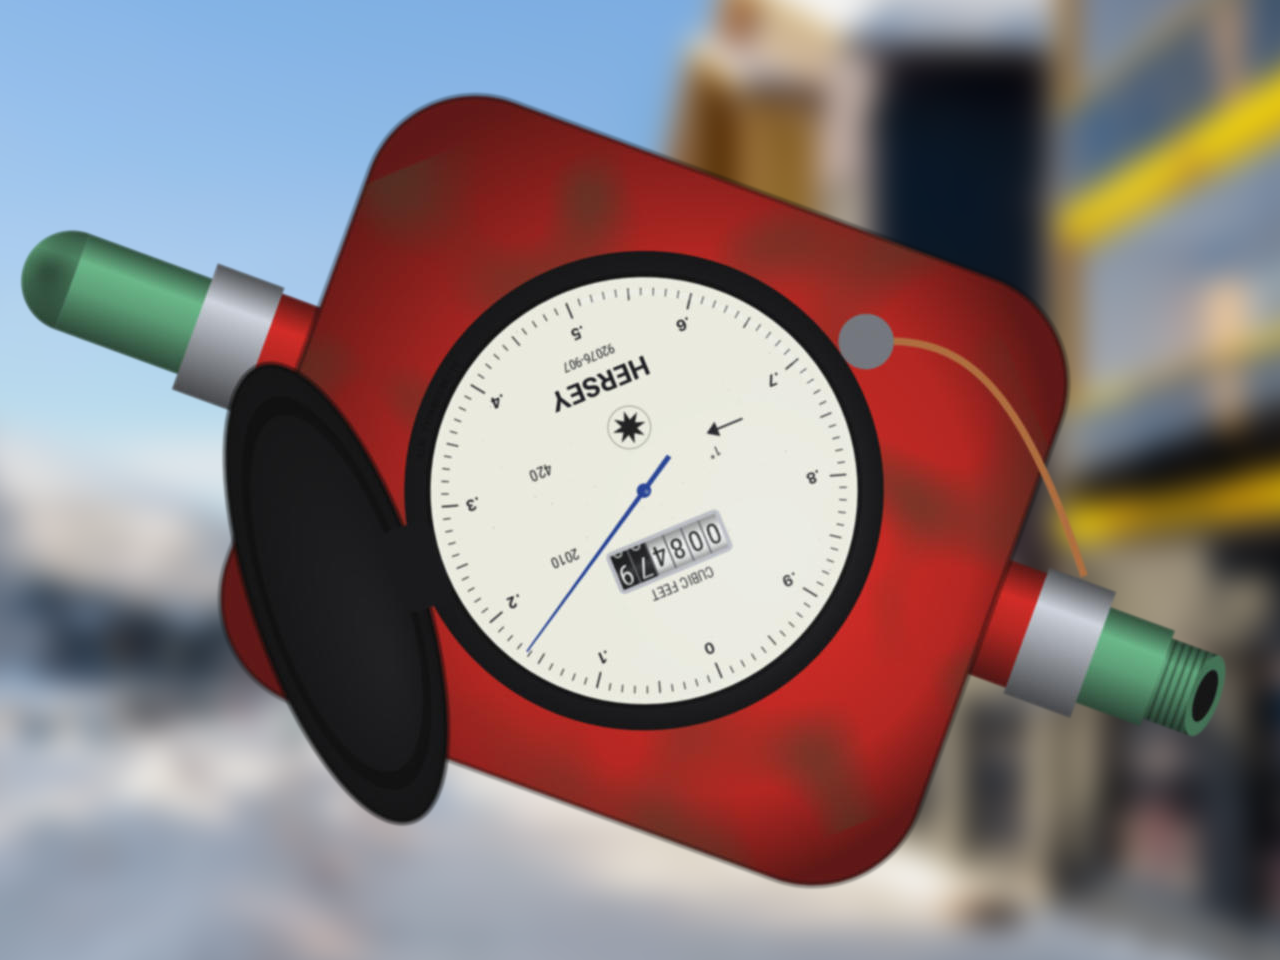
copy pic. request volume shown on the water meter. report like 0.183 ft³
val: 8479.16 ft³
